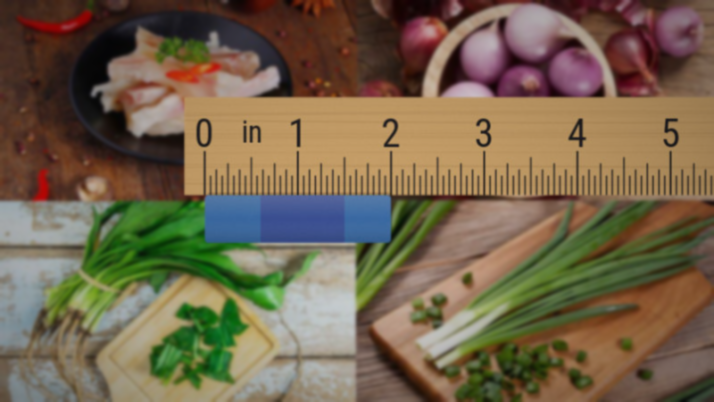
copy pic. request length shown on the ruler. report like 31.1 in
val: 2 in
